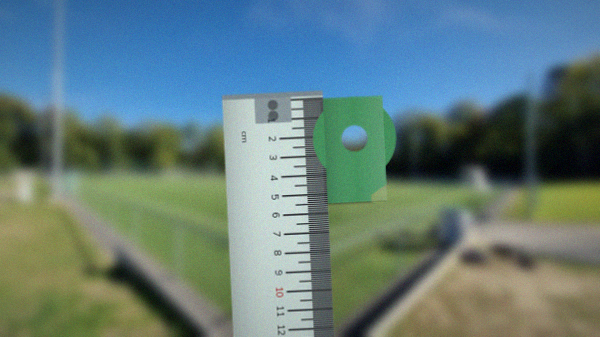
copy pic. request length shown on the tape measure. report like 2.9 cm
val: 5.5 cm
